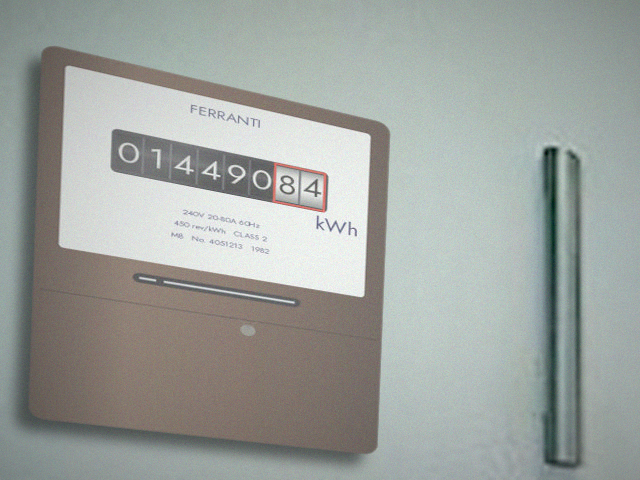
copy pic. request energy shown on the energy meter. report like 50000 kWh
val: 14490.84 kWh
